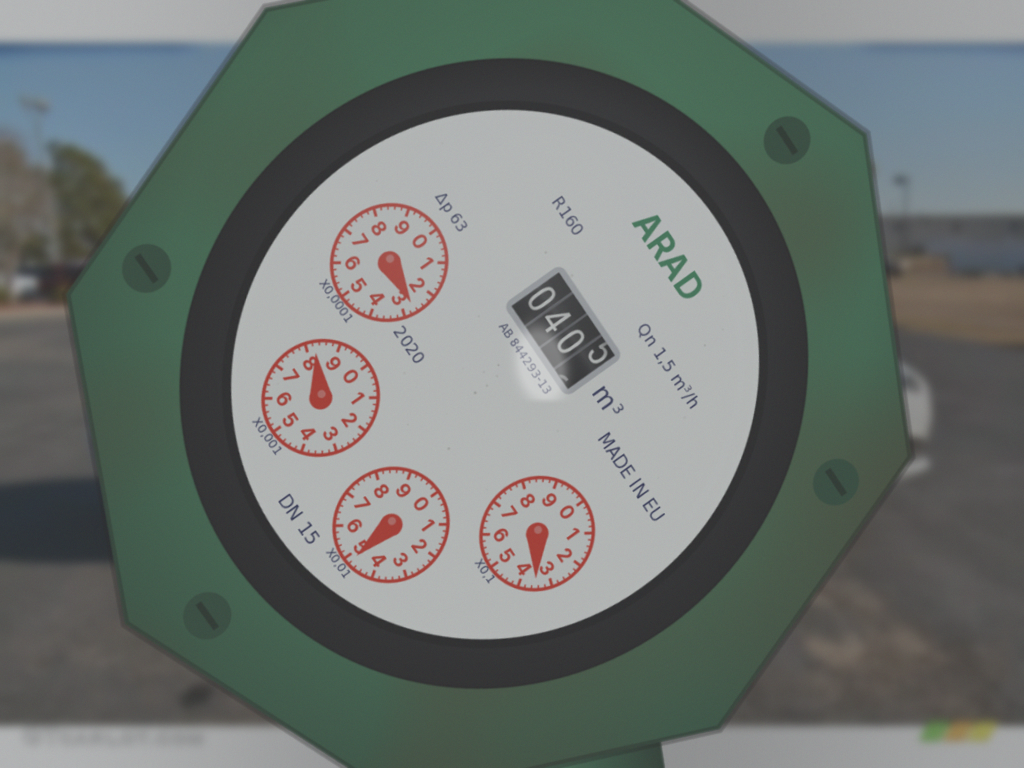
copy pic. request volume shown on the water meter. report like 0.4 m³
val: 405.3482 m³
